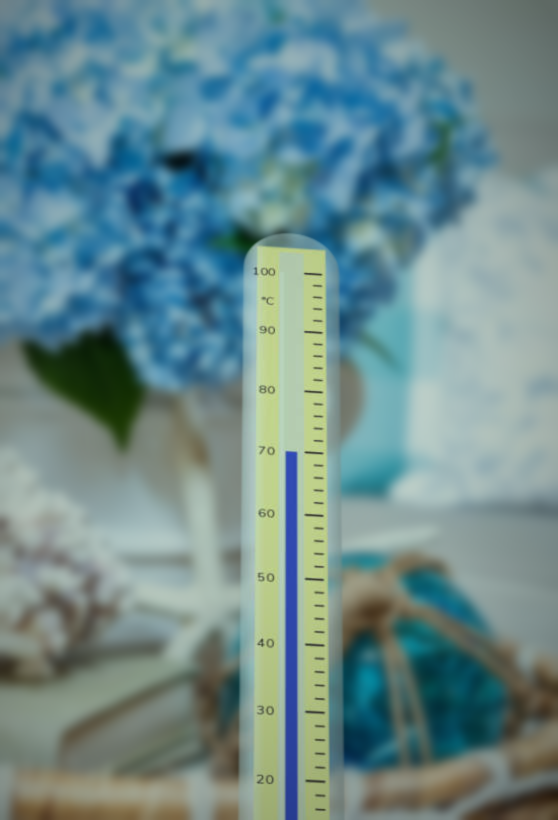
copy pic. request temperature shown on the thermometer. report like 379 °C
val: 70 °C
